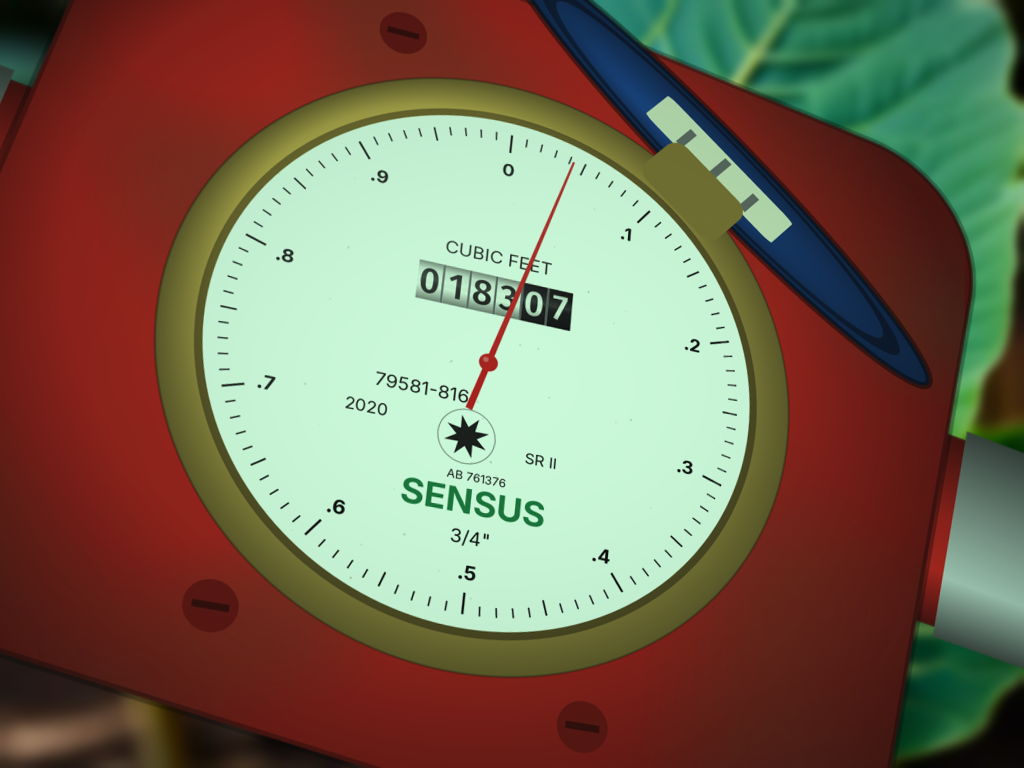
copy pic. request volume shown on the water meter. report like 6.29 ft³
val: 18307.04 ft³
